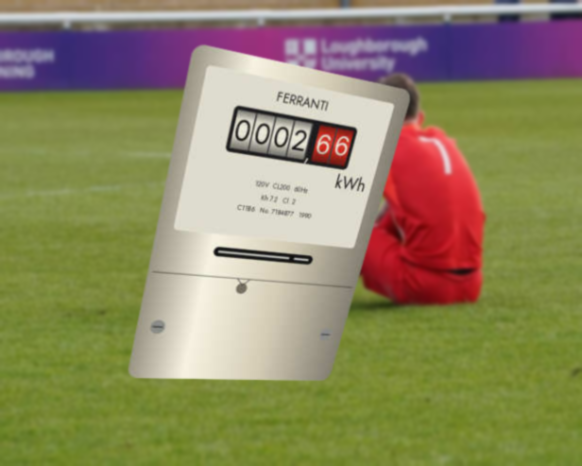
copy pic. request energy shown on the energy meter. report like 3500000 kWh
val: 2.66 kWh
